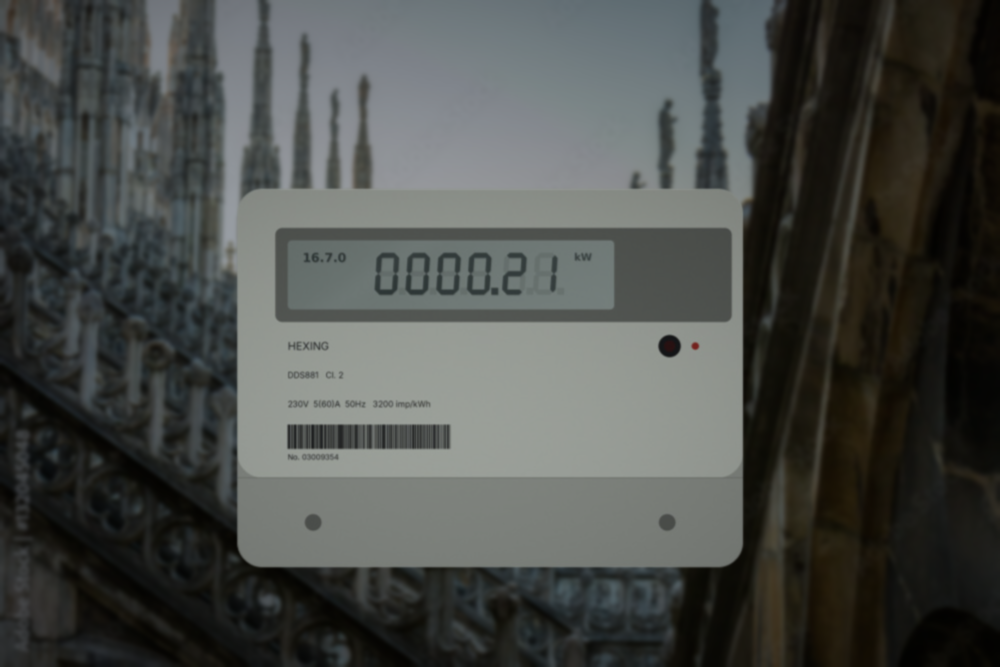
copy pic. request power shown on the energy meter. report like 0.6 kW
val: 0.21 kW
